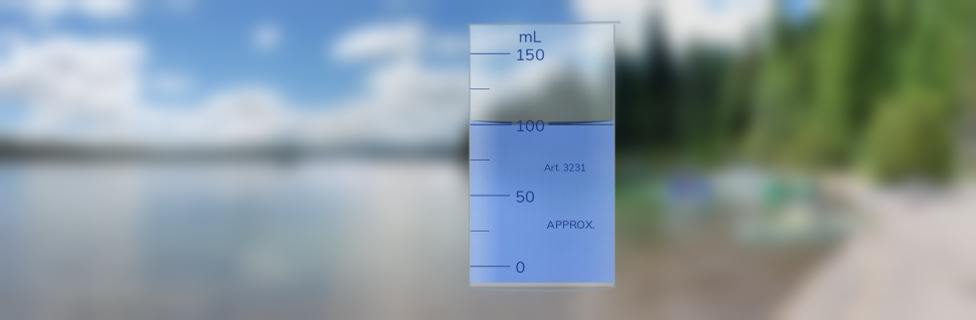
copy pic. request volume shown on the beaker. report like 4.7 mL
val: 100 mL
